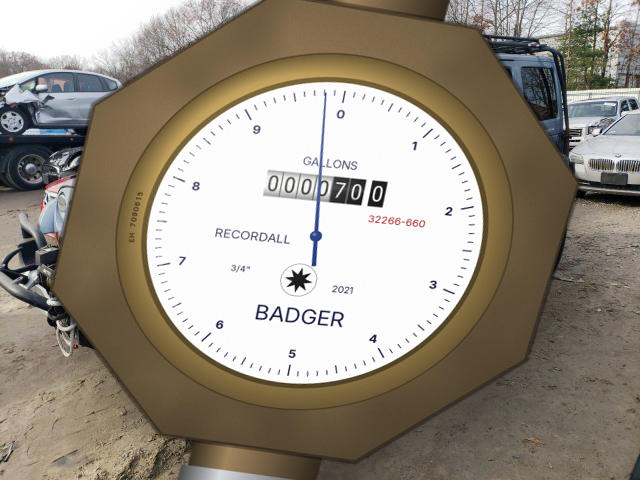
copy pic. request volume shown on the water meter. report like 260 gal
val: 699.8 gal
